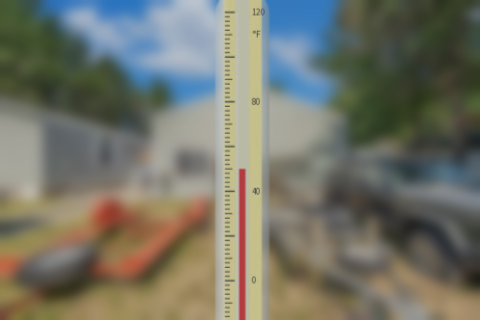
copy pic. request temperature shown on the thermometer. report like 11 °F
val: 50 °F
